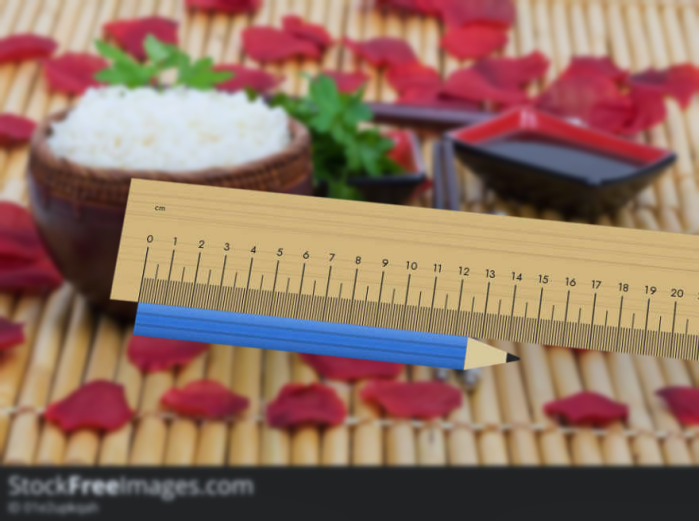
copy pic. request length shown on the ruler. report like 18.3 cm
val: 14.5 cm
